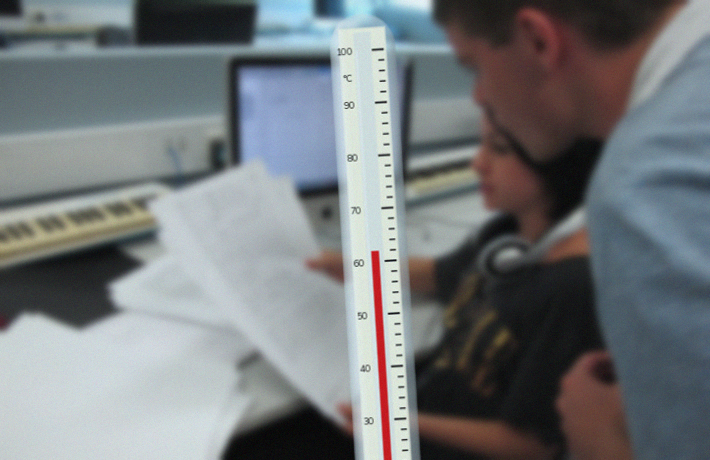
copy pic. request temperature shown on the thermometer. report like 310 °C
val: 62 °C
